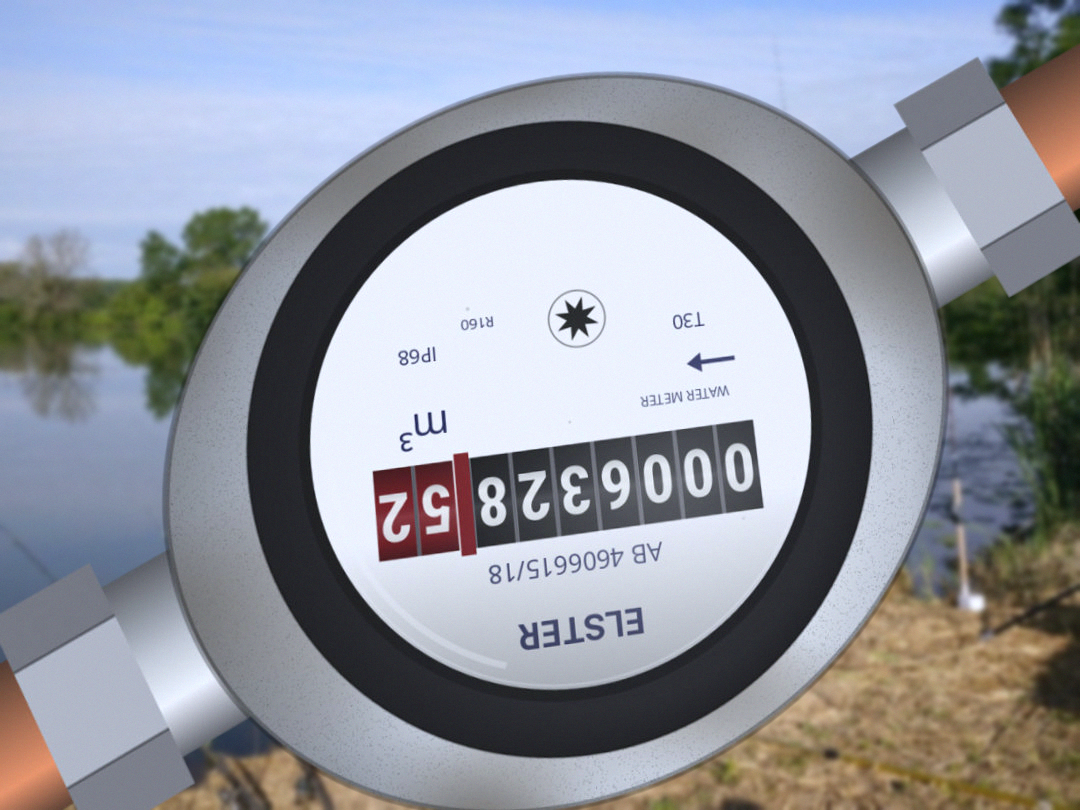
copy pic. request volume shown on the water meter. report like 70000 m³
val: 6328.52 m³
